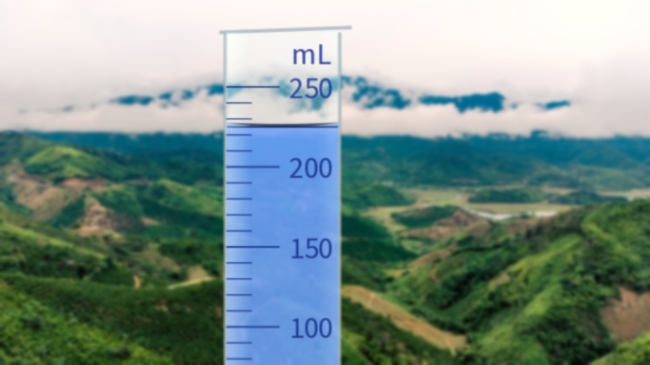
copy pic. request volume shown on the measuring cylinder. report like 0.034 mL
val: 225 mL
